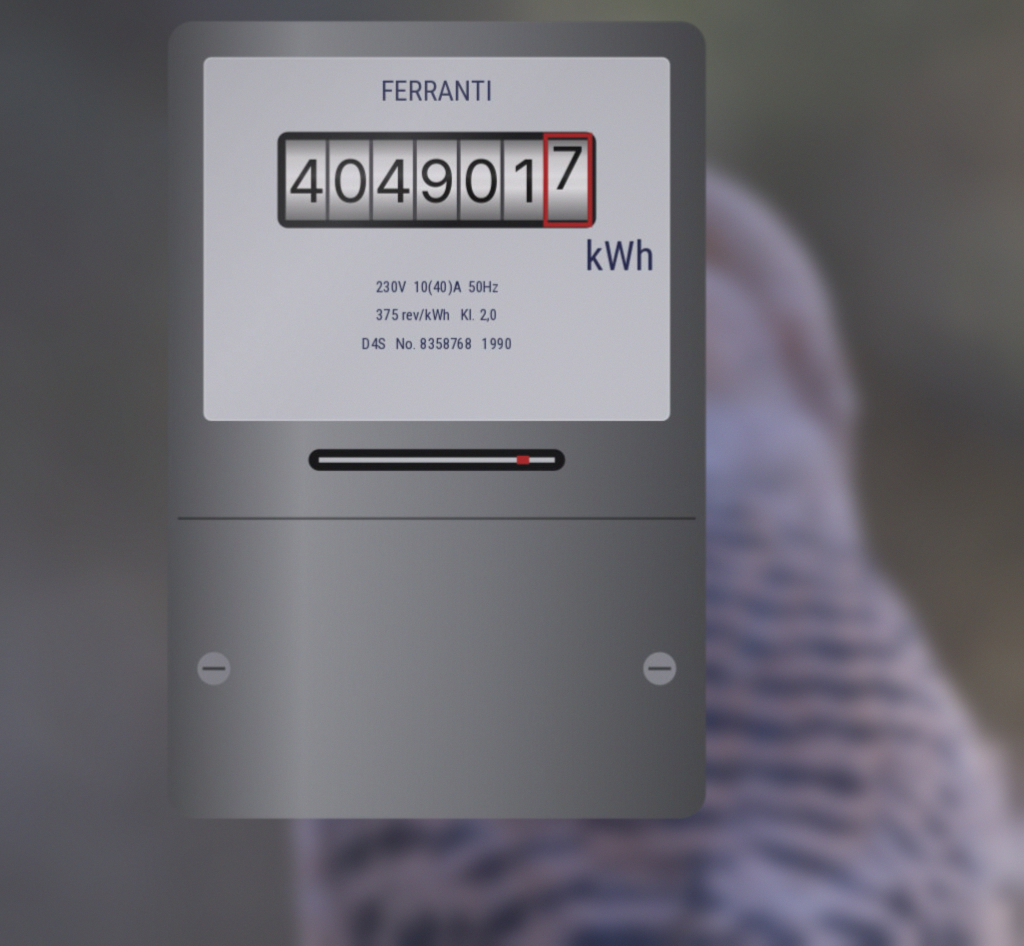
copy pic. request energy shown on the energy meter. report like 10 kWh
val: 404901.7 kWh
